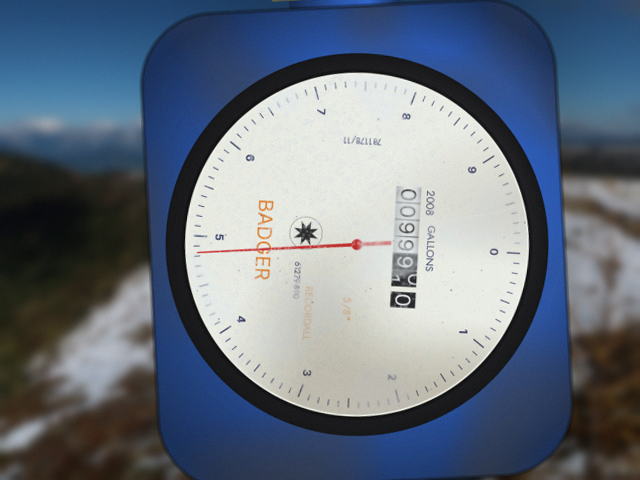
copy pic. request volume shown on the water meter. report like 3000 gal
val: 99904.8 gal
